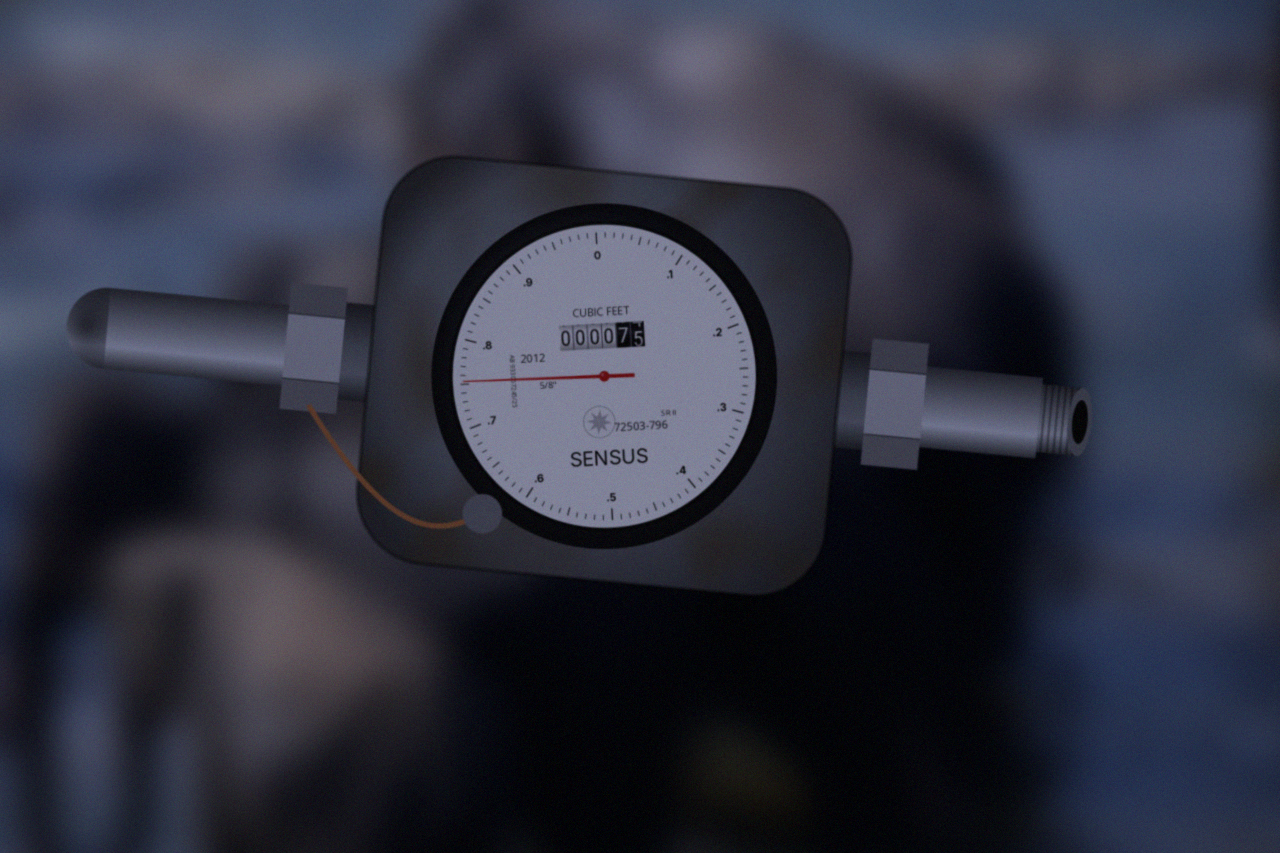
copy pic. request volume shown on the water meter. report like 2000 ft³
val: 74.75 ft³
